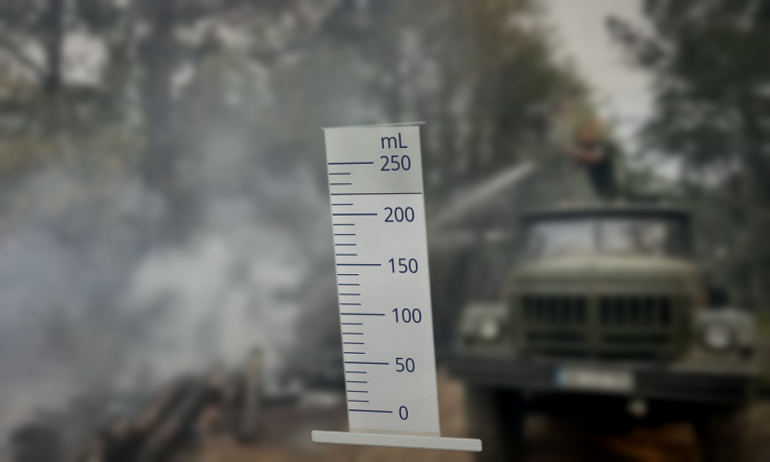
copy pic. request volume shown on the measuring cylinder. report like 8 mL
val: 220 mL
